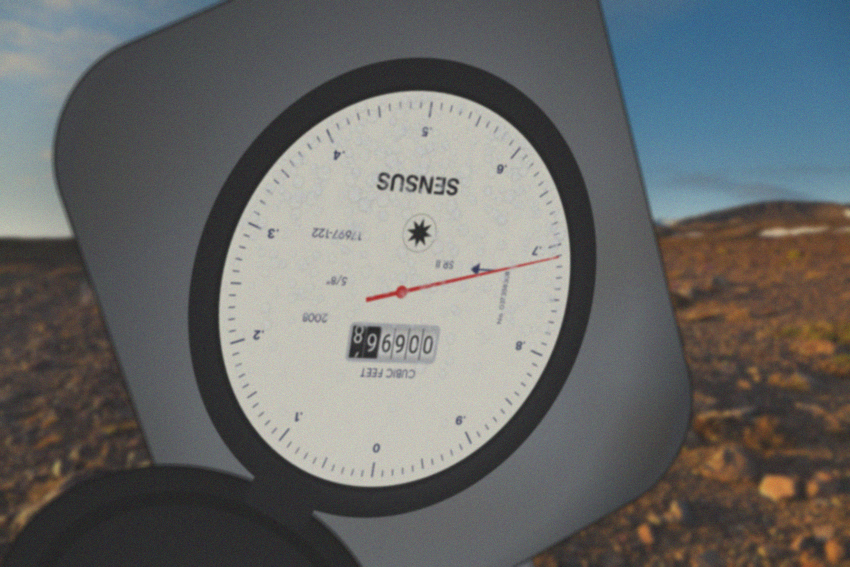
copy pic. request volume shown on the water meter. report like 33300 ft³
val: 6967.71 ft³
